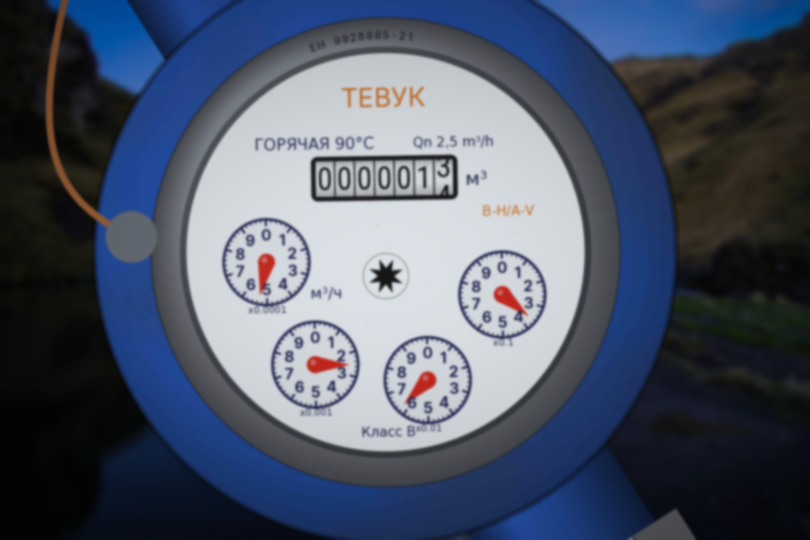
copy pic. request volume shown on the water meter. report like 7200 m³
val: 13.3625 m³
